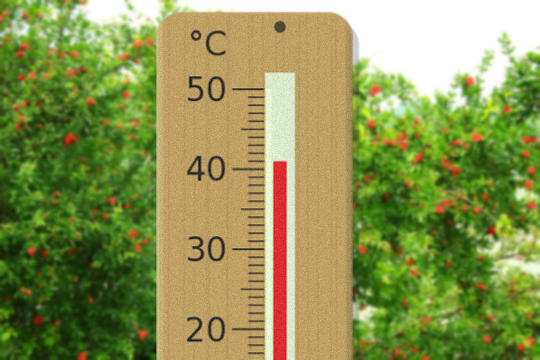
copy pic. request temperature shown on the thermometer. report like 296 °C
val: 41 °C
